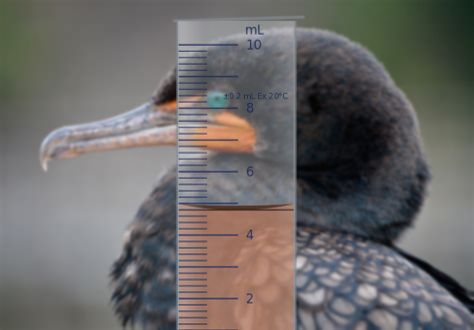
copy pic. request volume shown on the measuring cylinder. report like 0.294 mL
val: 4.8 mL
